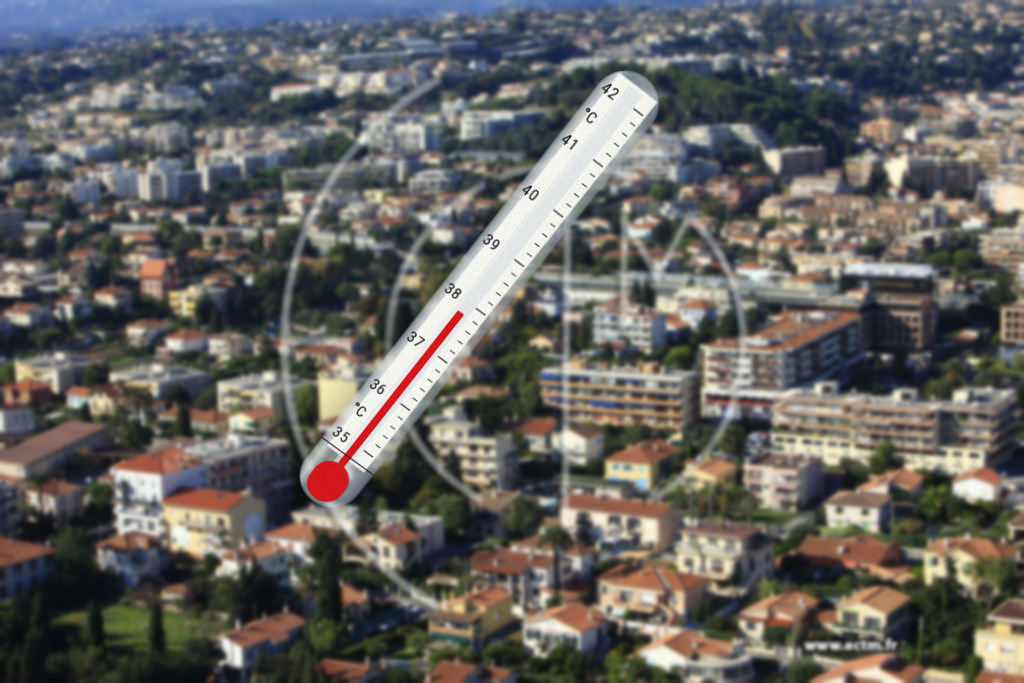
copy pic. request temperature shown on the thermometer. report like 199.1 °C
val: 37.8 °C
